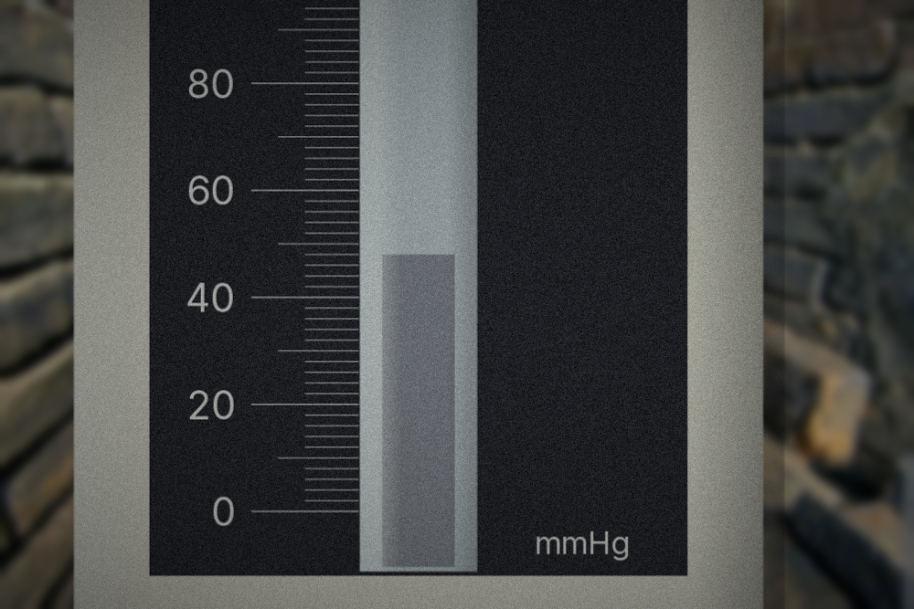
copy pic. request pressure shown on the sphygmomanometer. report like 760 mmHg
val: 48 mmHg
